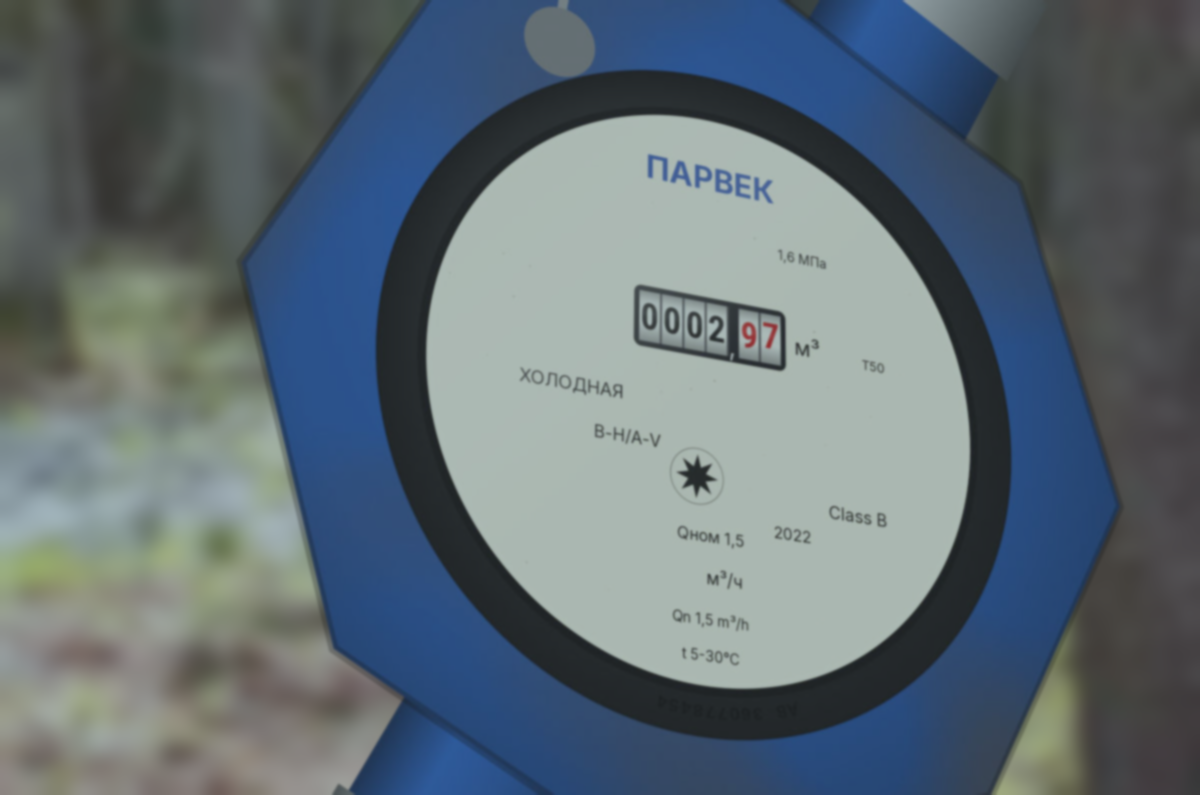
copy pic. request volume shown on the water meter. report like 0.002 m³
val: 2.97 m³
